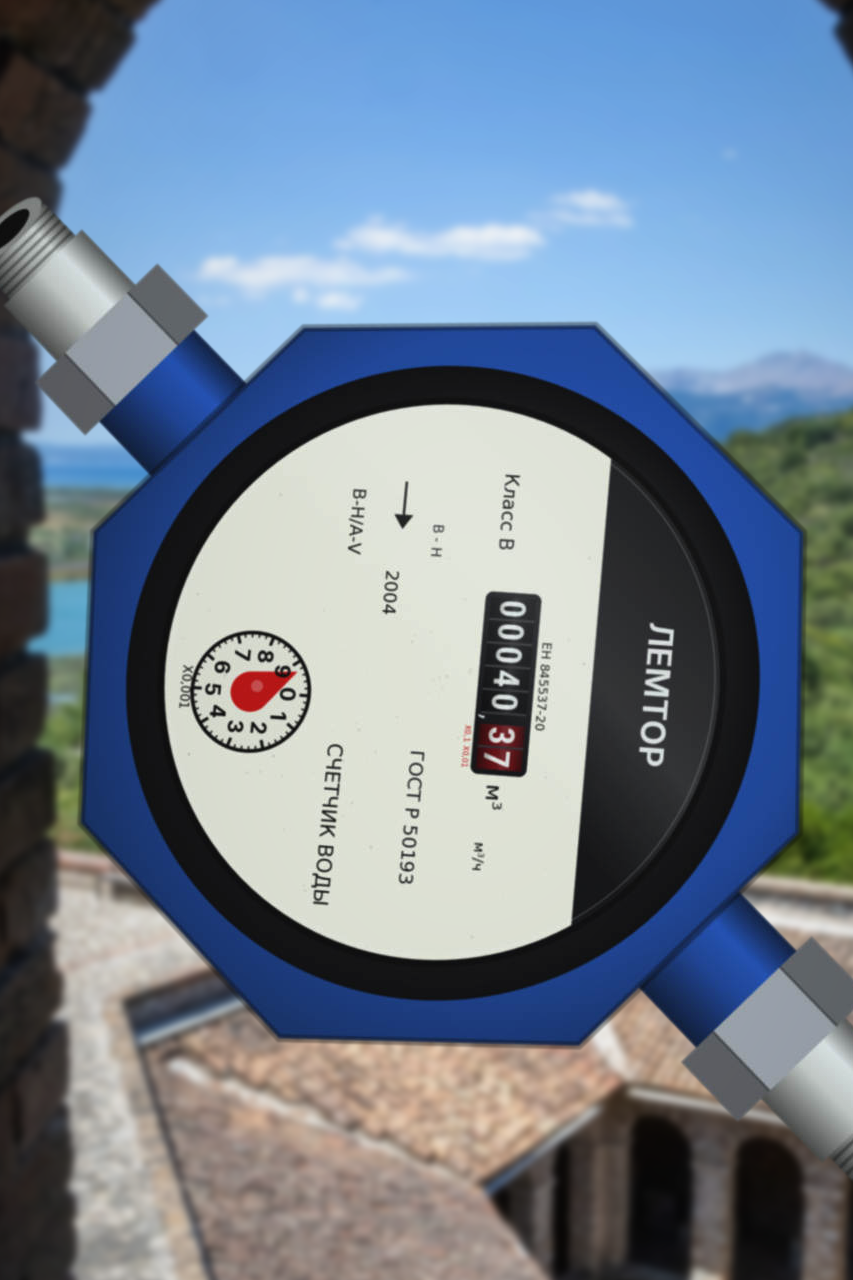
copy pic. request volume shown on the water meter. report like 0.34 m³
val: 40.369 m³
